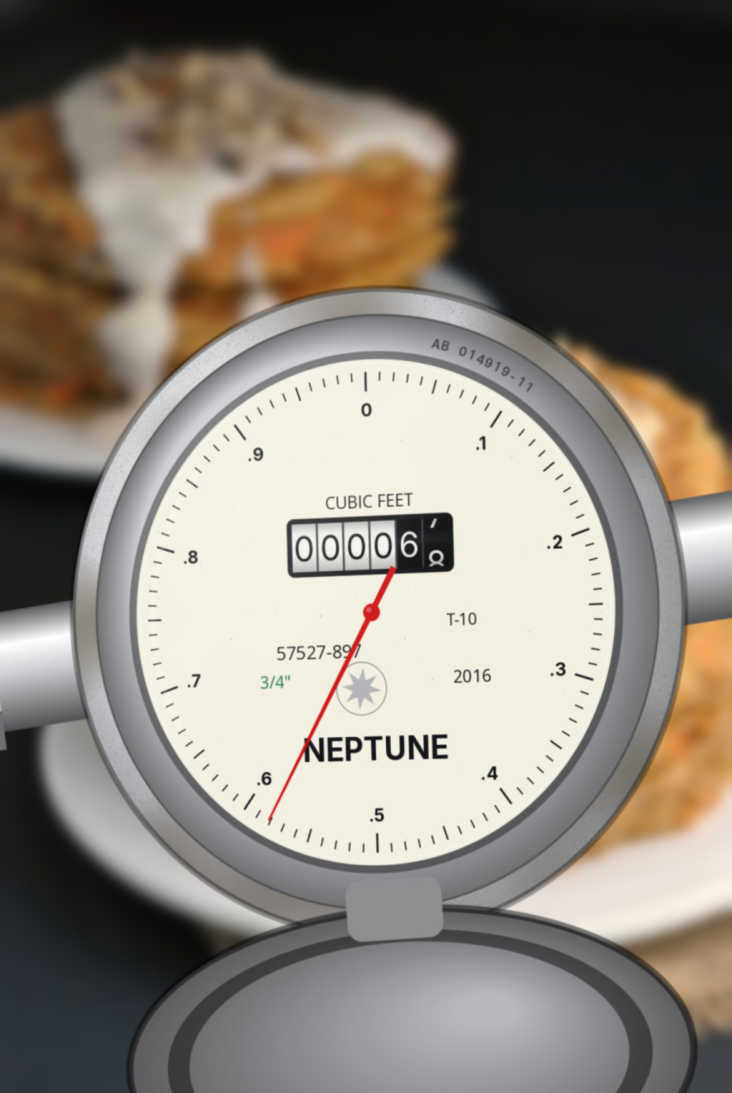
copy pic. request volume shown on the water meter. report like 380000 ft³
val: 67.58 ft³
